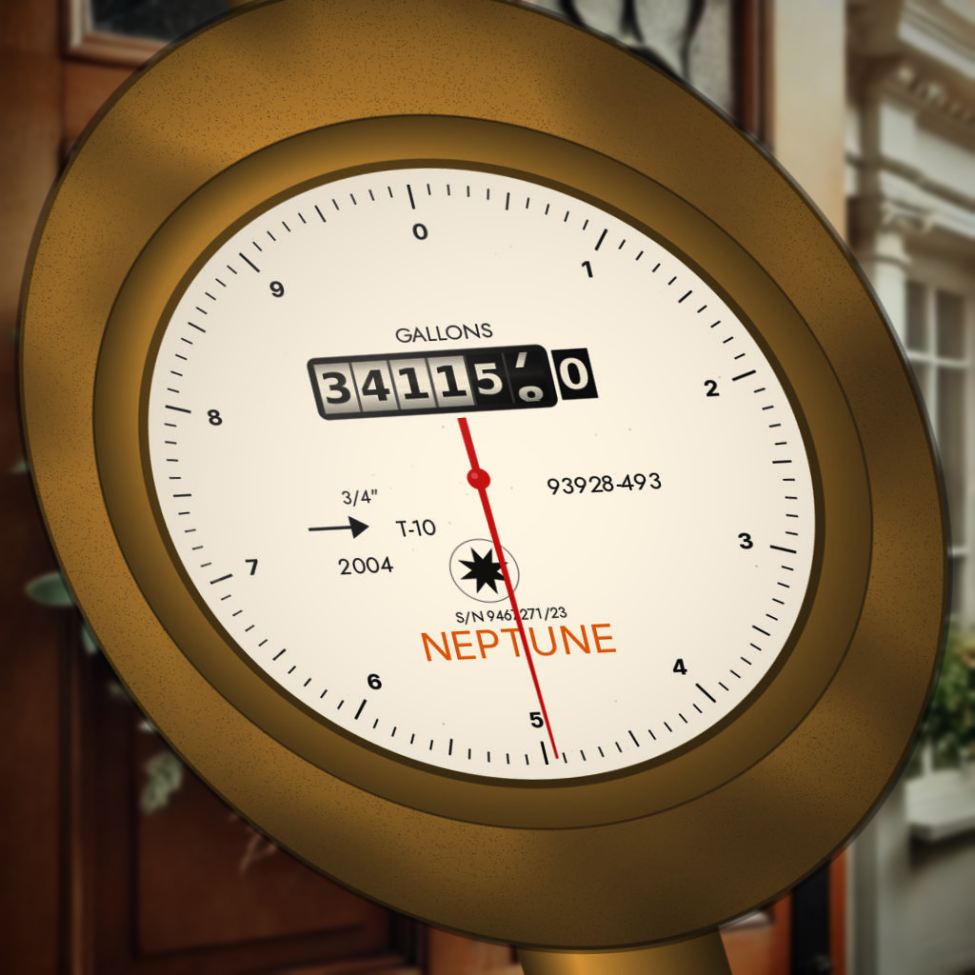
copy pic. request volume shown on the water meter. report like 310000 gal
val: 3411574.9 gal
